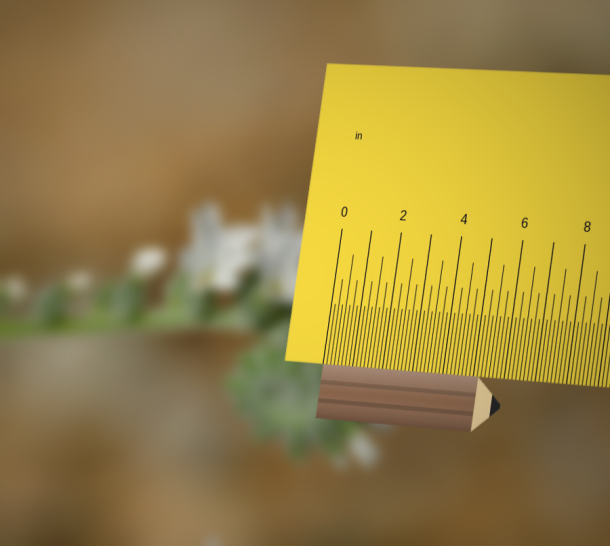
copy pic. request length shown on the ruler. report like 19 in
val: 6 in
